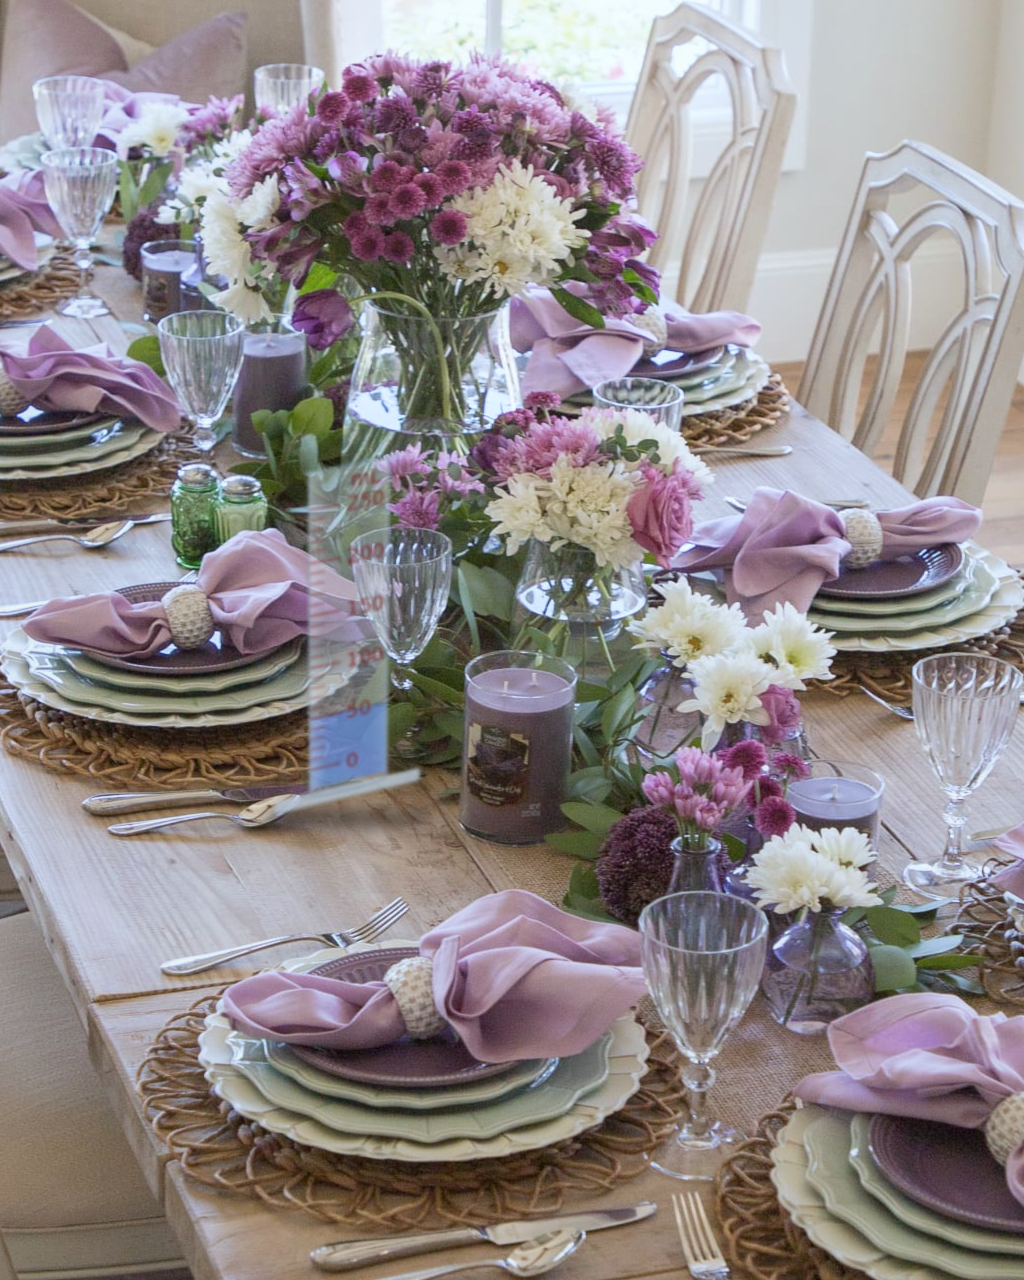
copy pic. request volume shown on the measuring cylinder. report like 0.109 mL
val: 50 mL
